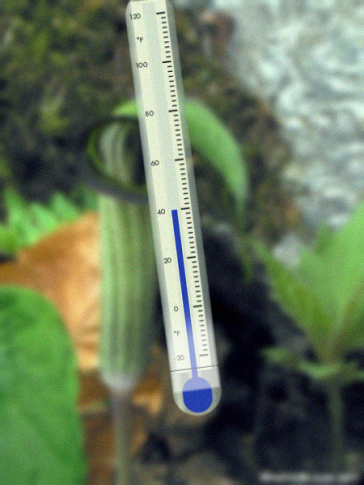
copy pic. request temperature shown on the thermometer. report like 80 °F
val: 40 °F
